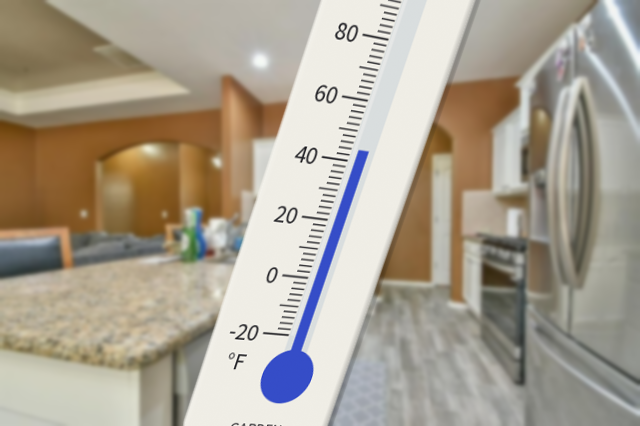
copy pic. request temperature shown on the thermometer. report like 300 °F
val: 44 °F
